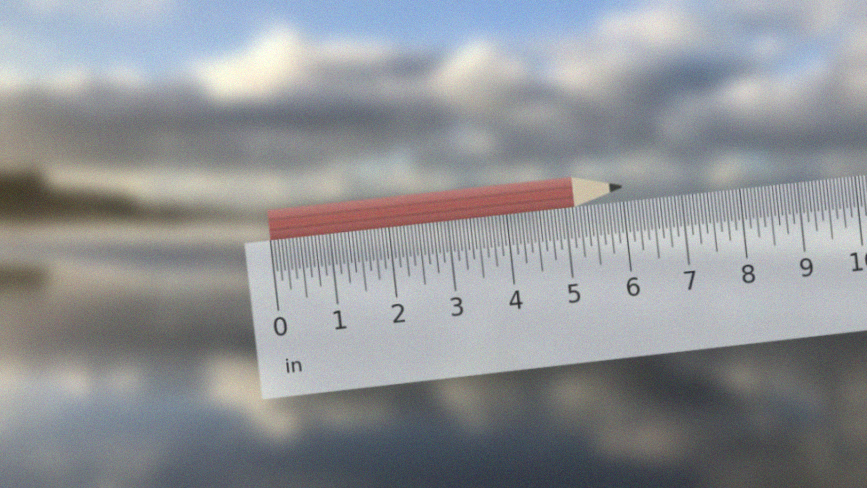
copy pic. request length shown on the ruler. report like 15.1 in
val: 6 in
